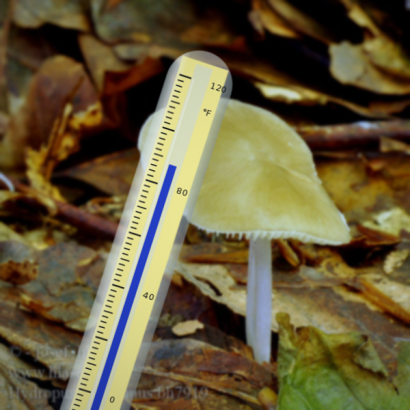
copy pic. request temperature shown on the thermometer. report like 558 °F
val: 88 °F
